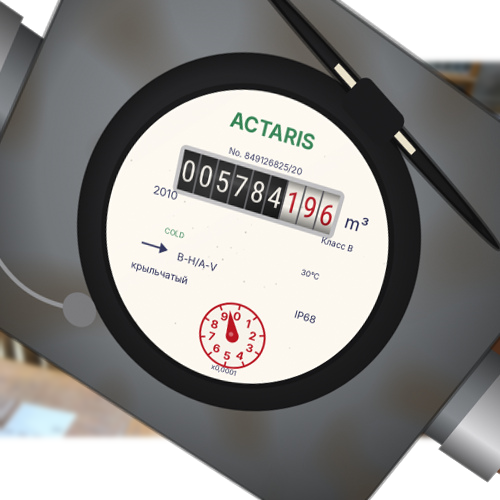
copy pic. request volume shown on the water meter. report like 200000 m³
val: 5784.1959 m³
